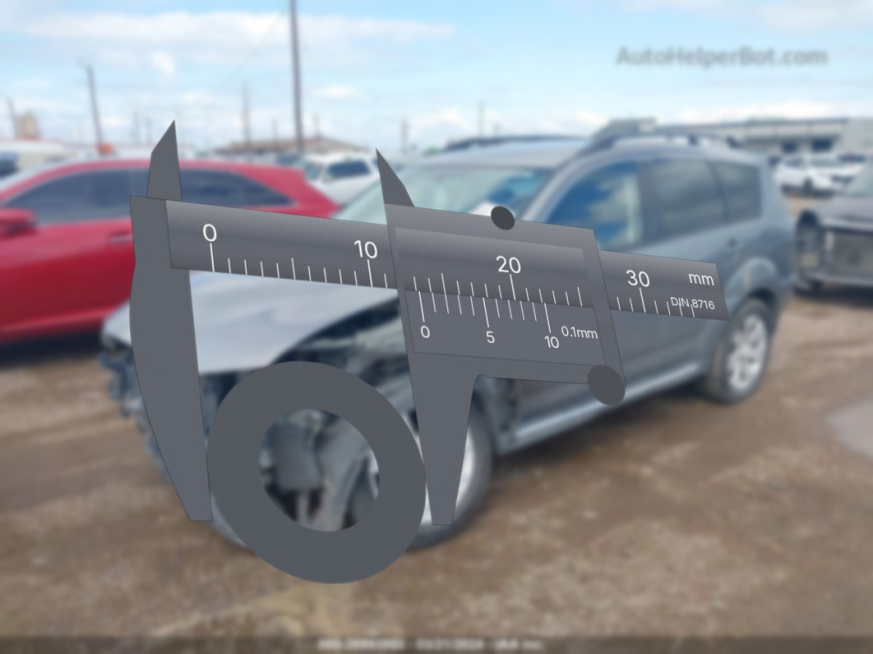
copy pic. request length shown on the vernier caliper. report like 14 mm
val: 13.2 mm
